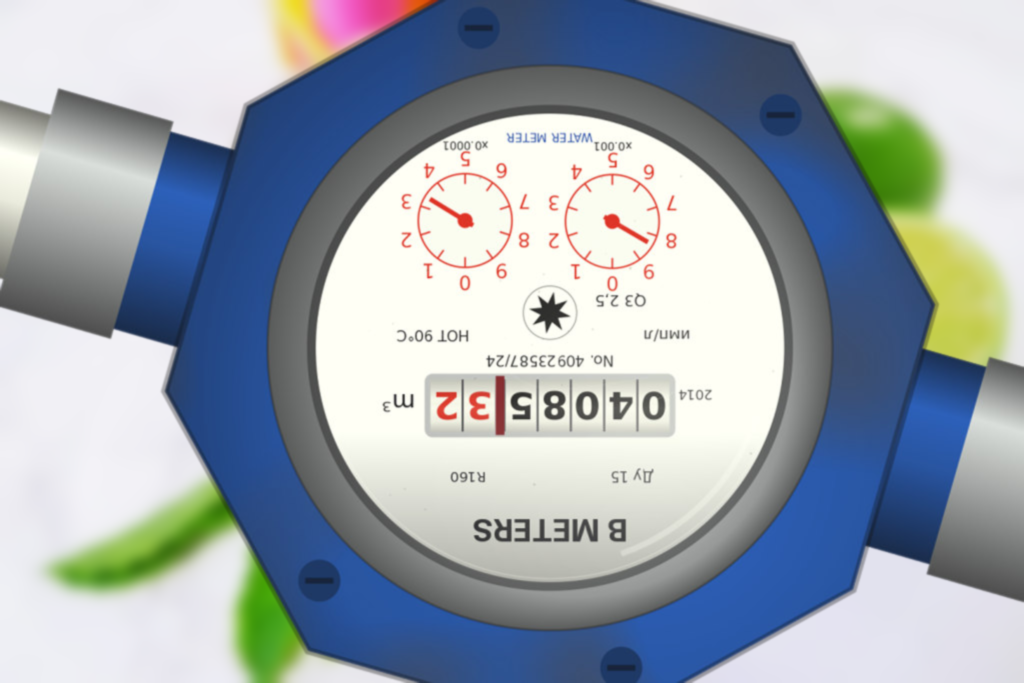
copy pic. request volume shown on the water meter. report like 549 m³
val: 4085.3283 m³
